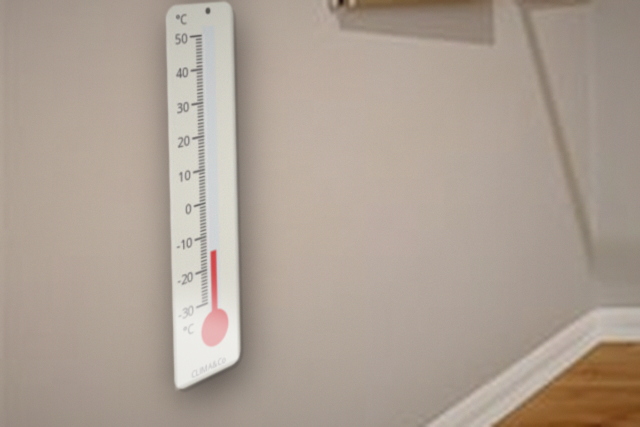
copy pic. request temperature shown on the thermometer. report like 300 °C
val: -15 °C
